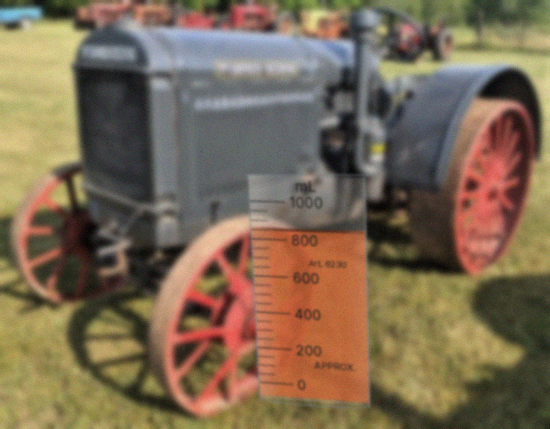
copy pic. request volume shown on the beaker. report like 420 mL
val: 850 mL
